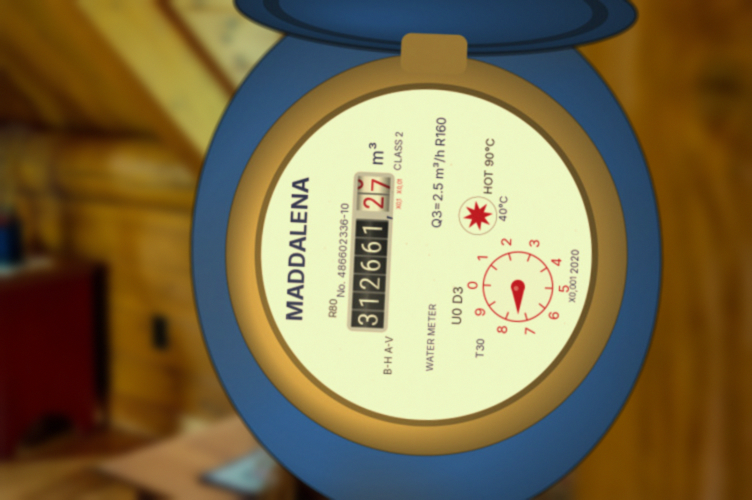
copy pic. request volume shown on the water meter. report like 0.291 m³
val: 312661.267 m³
